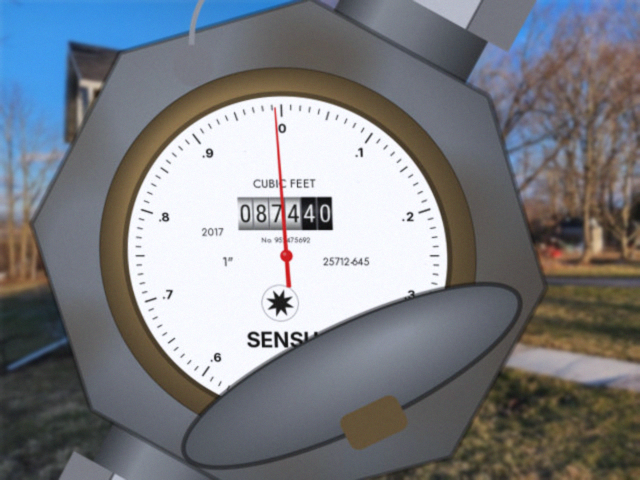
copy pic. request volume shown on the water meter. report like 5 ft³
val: 87439.99 ft³
